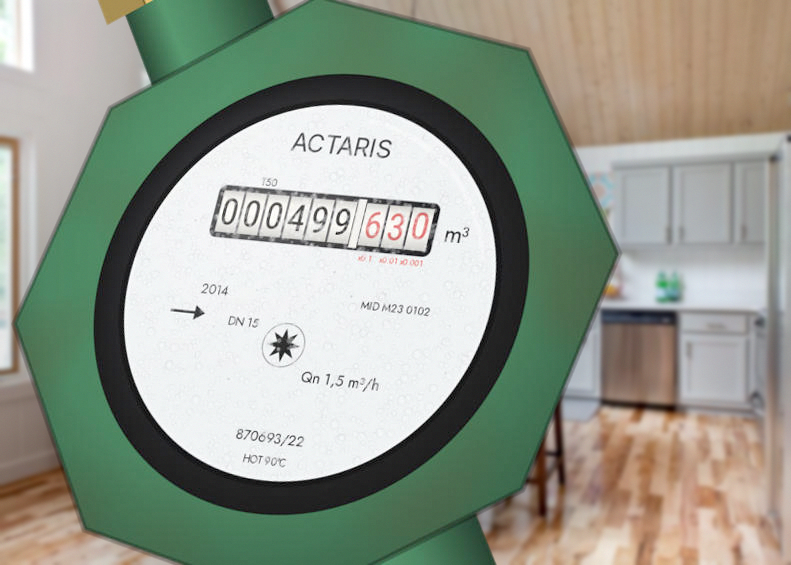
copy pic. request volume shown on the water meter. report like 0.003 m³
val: 499.630 m³
